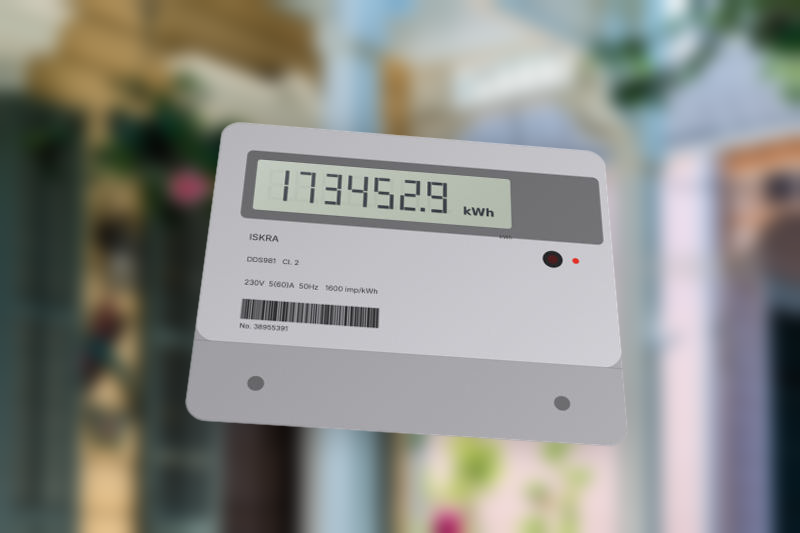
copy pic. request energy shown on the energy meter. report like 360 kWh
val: 173452.9 kWh
